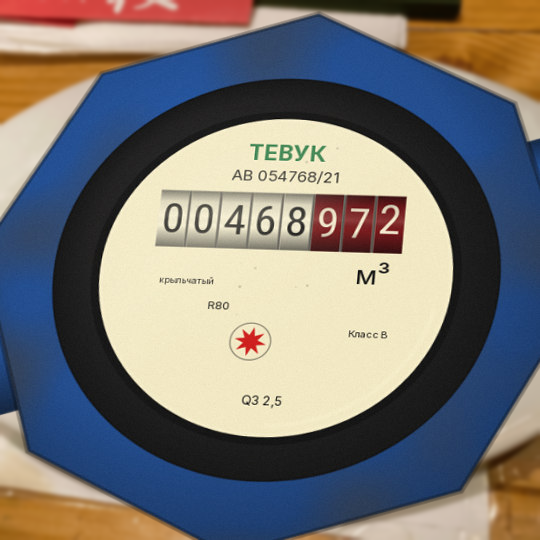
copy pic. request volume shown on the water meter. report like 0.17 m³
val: 468.972 m³
